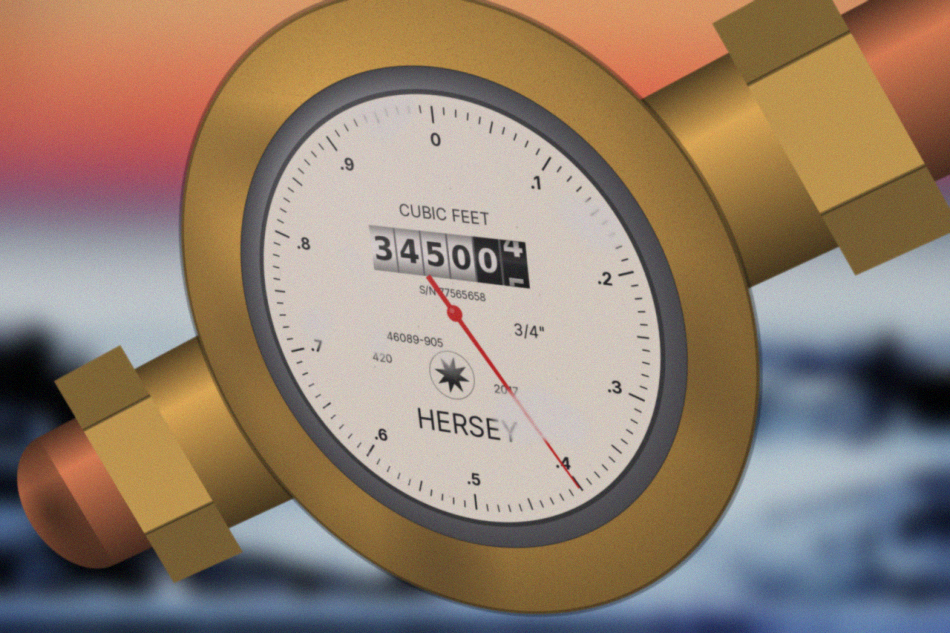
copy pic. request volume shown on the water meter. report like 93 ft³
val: 345004.40 ft³
